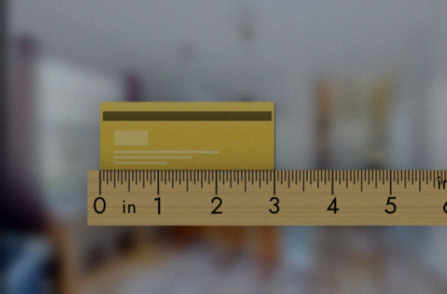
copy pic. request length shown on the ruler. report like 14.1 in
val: 3 in
